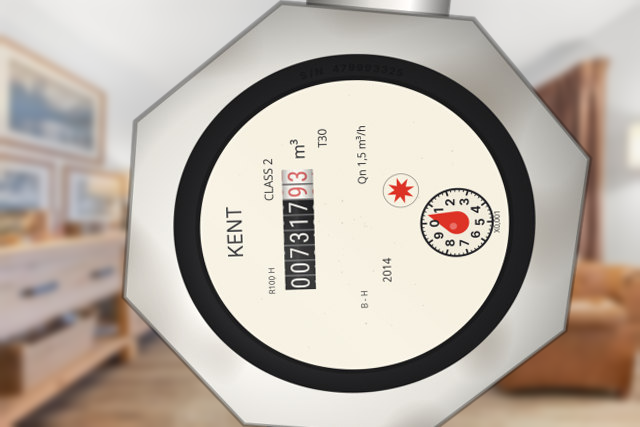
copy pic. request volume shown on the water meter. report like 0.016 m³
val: 7317.930 m³
